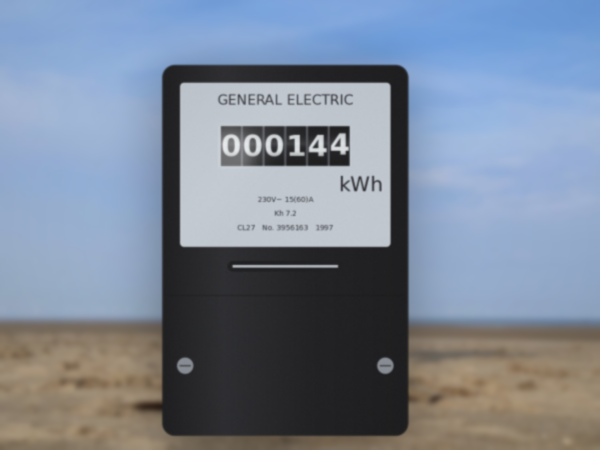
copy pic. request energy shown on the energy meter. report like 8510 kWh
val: 144 kWh
